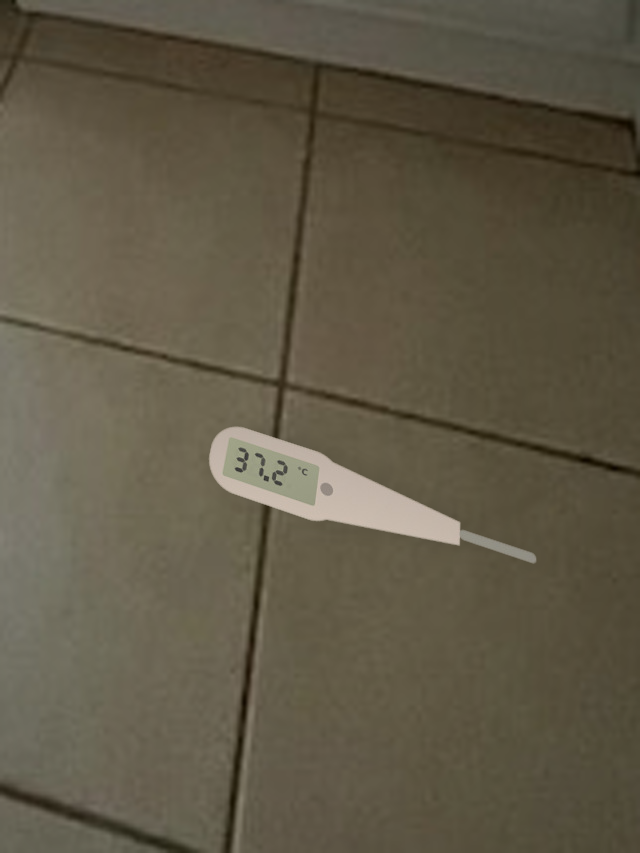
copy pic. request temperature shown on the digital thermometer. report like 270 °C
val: 37.2 °C
